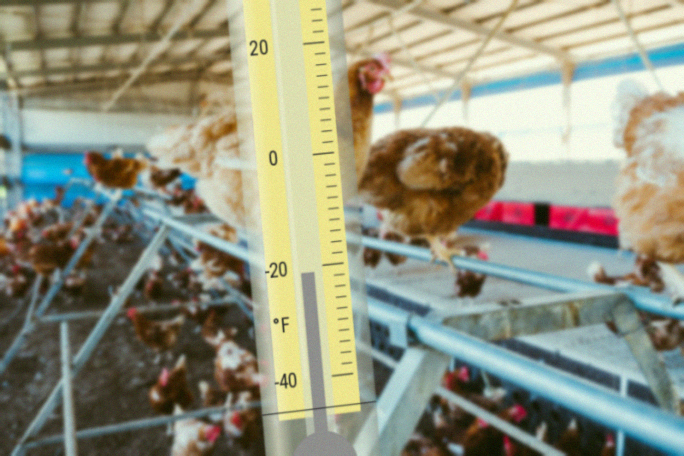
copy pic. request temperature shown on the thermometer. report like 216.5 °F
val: -21 °F
